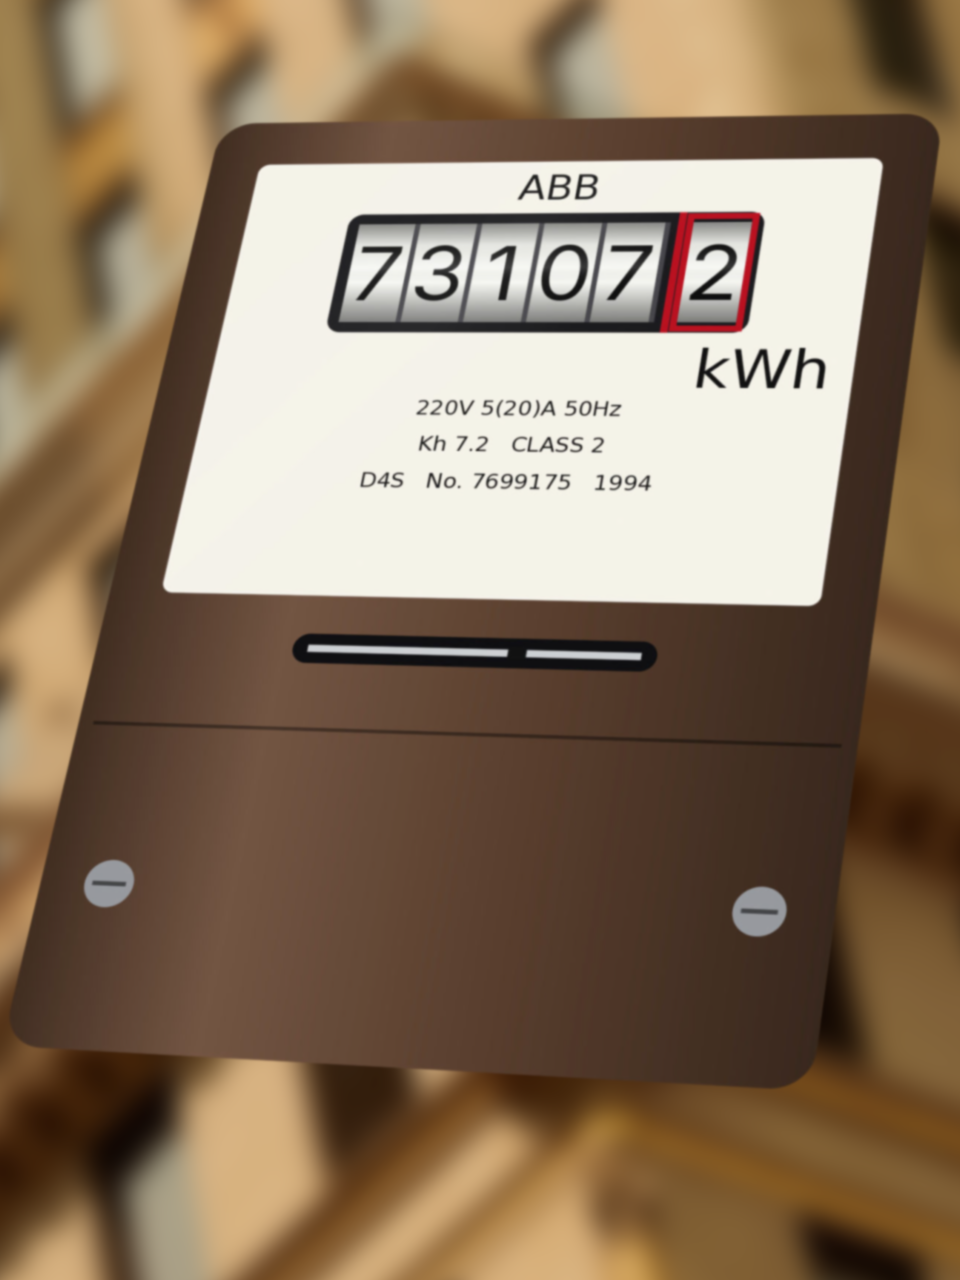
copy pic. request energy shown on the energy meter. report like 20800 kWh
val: 73107.2 kWh
